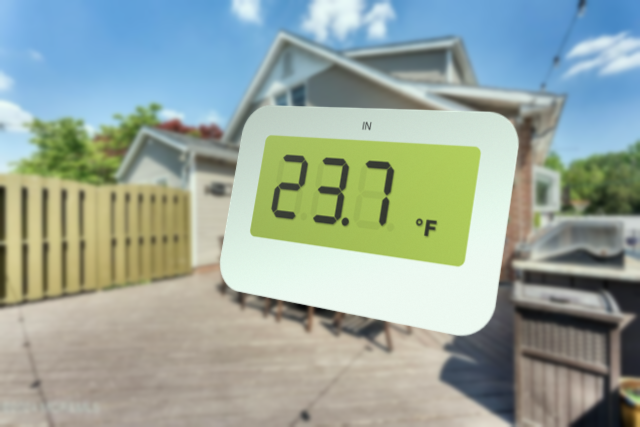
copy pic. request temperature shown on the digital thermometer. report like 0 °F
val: 23.7 °F
